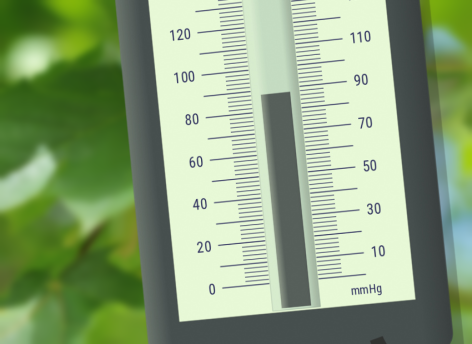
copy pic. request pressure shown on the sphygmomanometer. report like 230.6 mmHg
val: 88 mmHg
